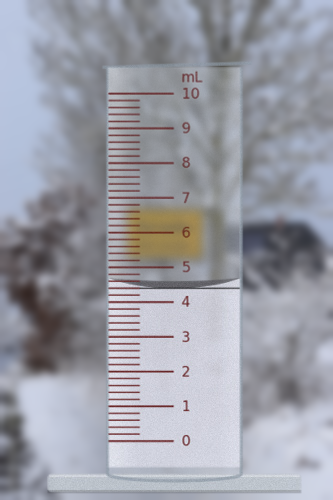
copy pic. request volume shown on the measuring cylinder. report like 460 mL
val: 4.4 mL
